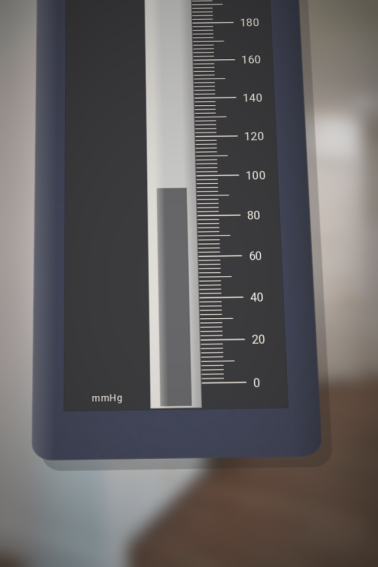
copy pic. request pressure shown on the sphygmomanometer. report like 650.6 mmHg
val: 94 mmHg
